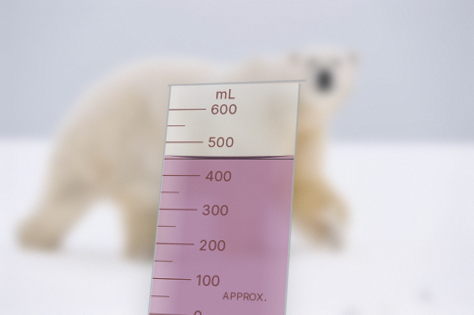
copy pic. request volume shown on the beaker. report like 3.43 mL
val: 450 mL
